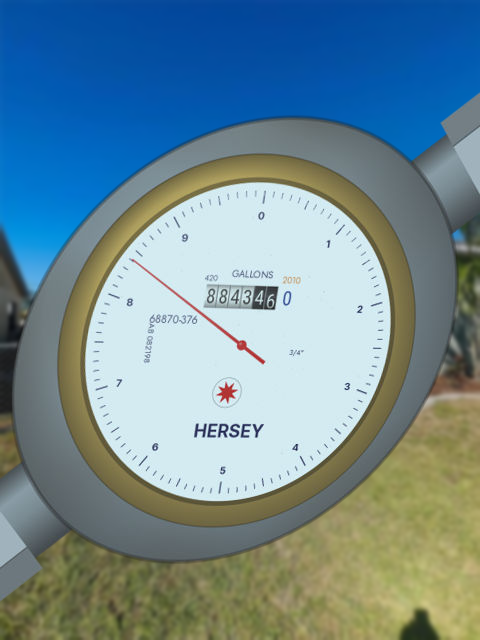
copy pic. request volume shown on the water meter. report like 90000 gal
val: 8843458.4 gal
